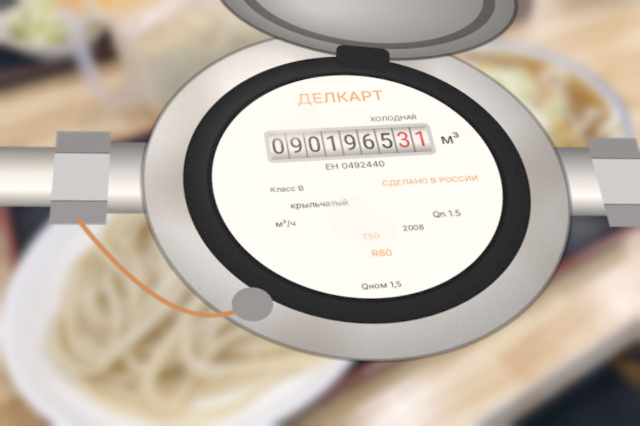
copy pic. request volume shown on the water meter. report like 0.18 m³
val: 901965.31 m³
